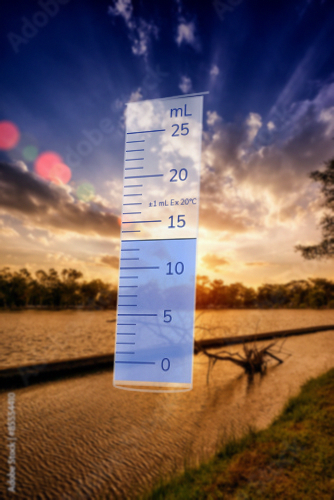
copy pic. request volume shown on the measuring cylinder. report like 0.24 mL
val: 13 mL
